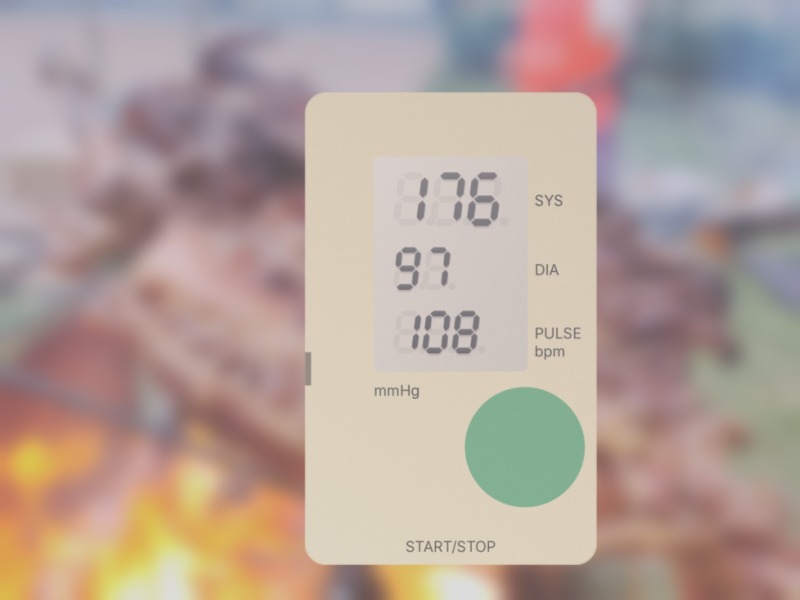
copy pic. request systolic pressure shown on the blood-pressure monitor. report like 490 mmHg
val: 176 mmHg
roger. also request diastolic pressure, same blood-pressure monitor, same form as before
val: 97 mmHg
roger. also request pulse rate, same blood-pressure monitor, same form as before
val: 108 bpm
